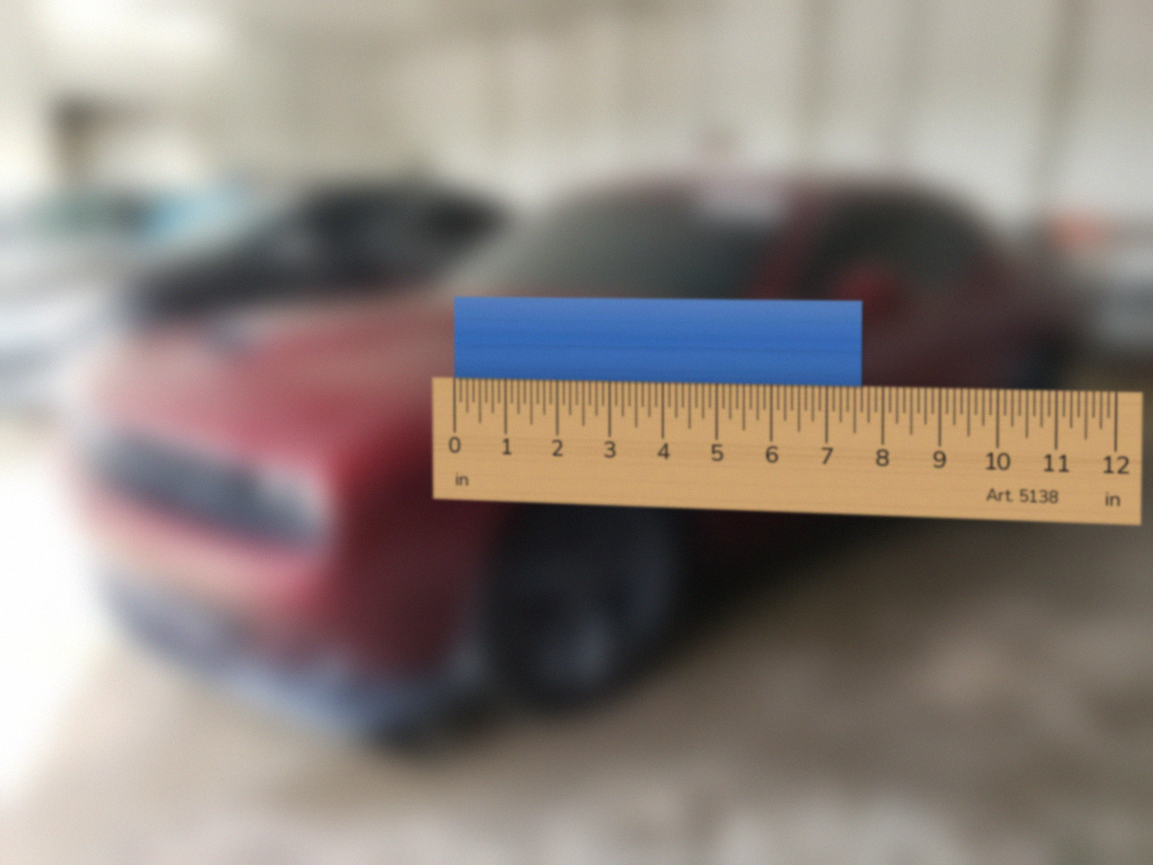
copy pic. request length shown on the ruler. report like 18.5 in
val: 7.625 in
